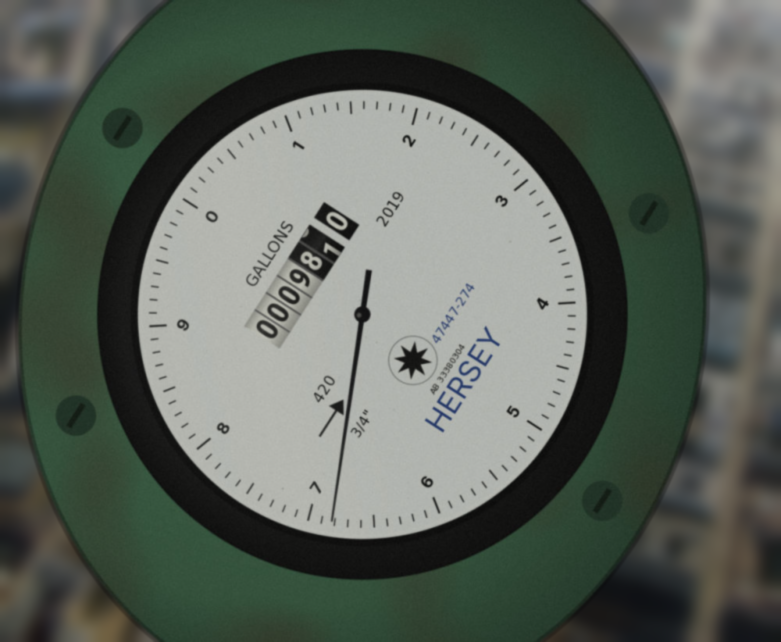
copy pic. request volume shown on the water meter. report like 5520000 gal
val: 9806.8 gal
